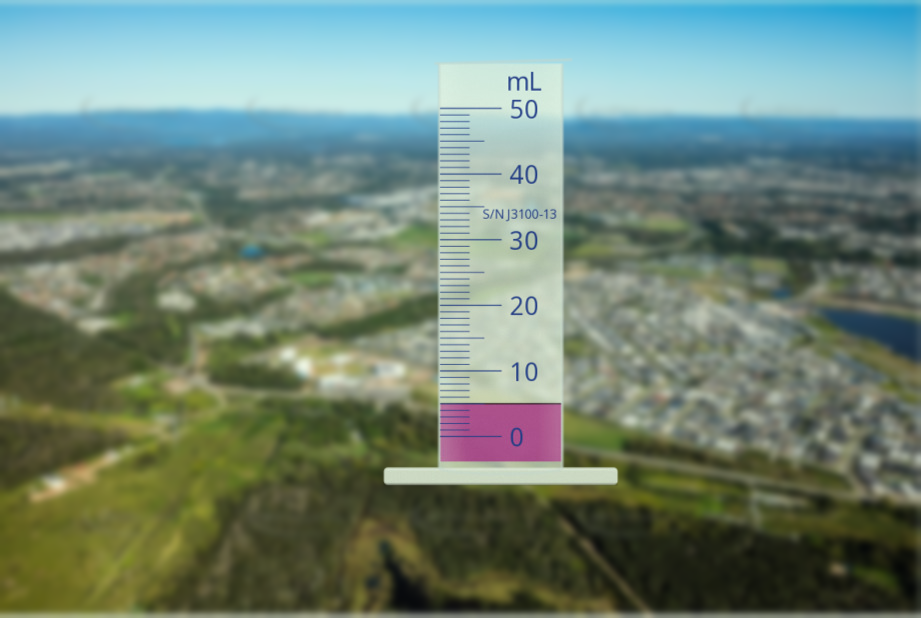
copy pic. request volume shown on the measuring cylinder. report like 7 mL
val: 5 mL
